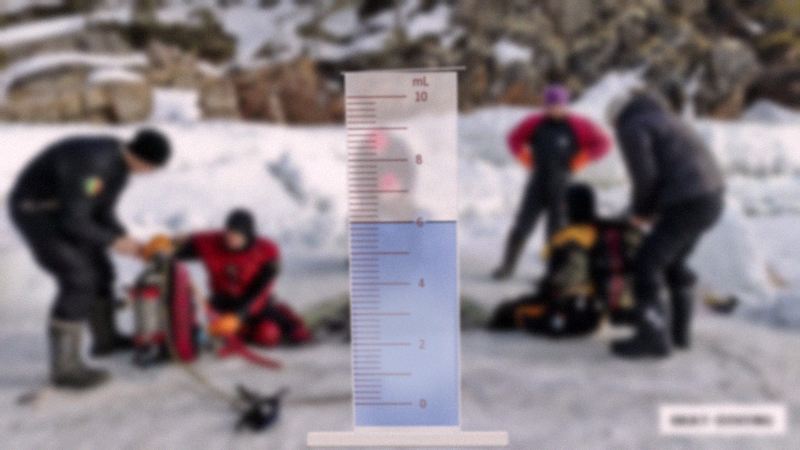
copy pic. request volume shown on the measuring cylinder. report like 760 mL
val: 6 mL
